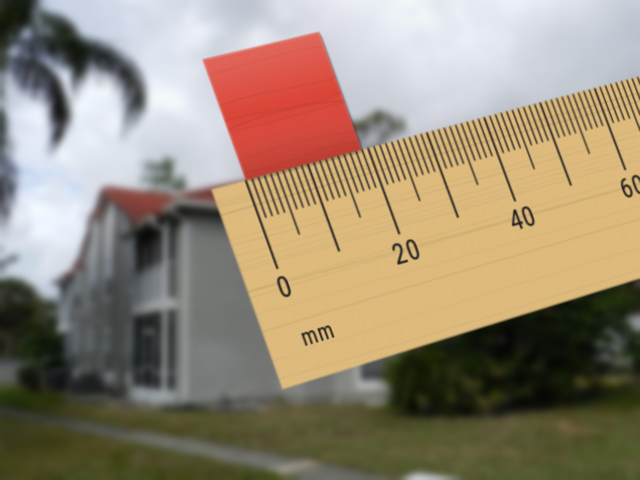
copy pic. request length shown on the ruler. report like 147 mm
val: 19 mm
